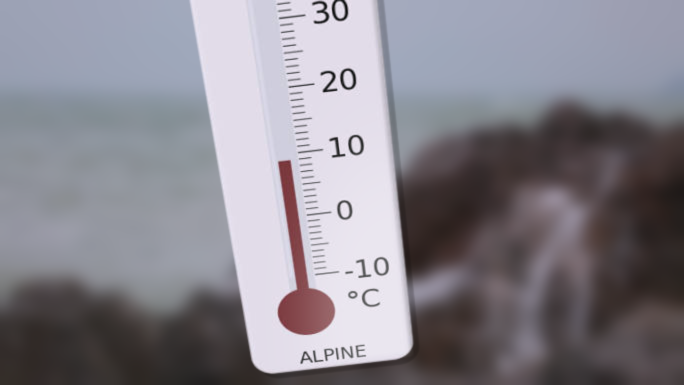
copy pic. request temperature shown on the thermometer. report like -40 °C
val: 9 °C
